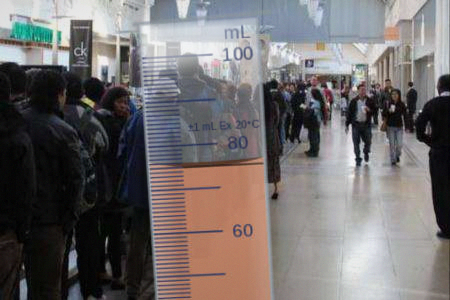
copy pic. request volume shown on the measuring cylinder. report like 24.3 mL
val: 75 mL
